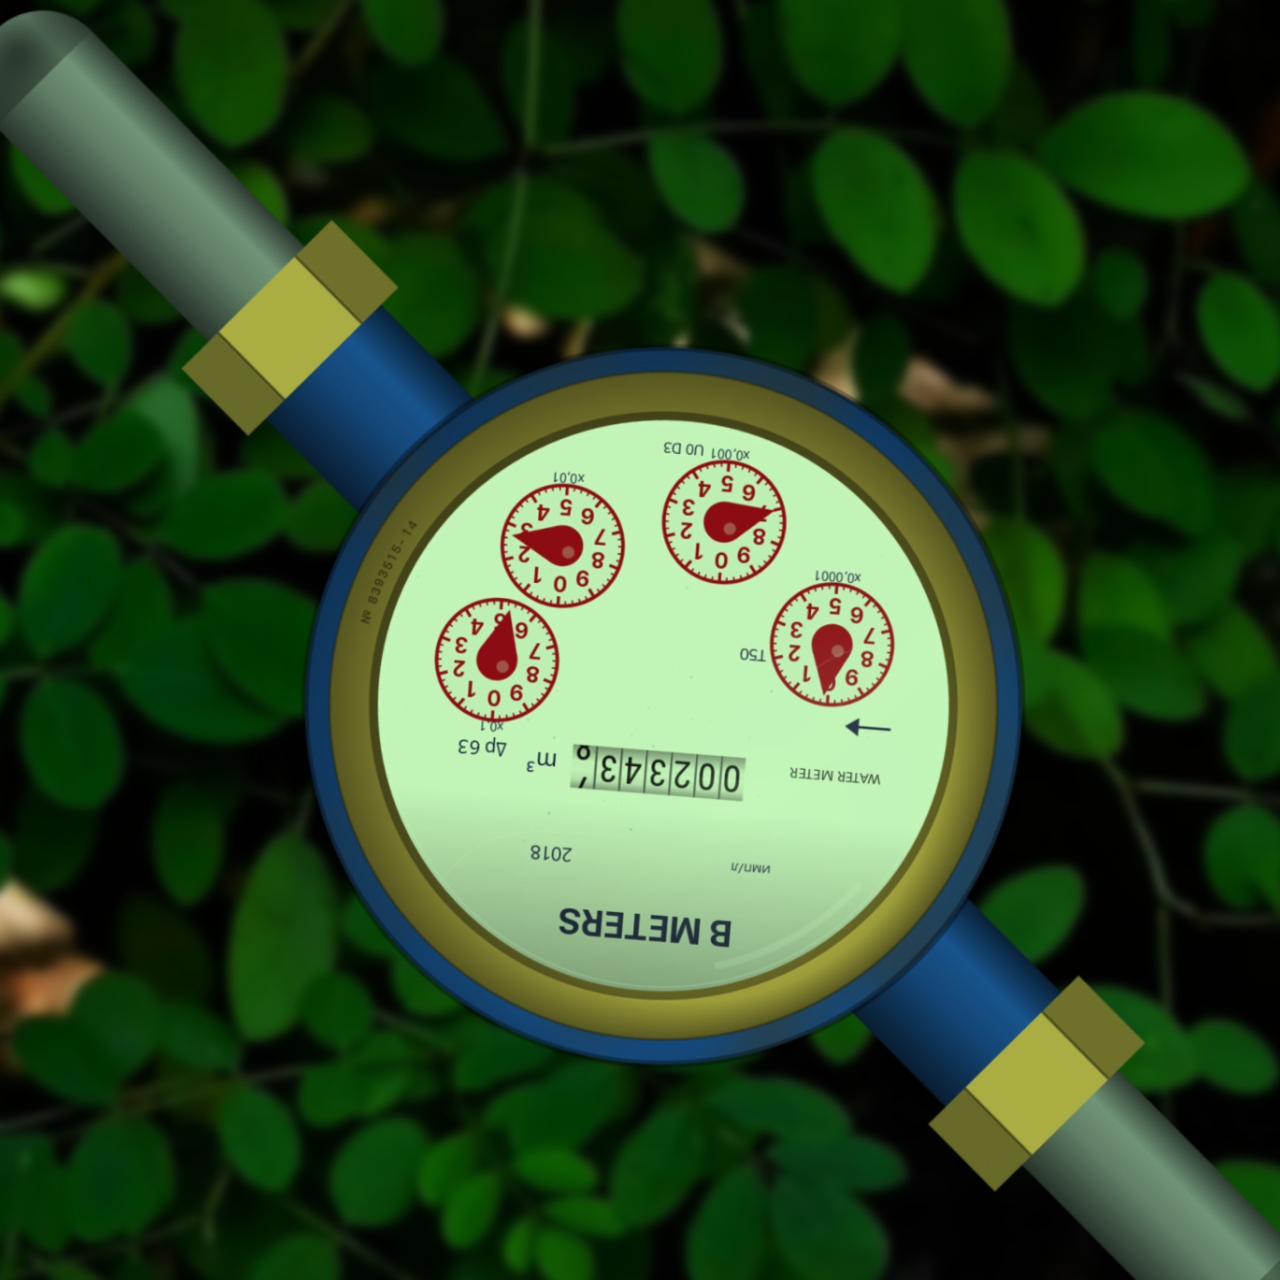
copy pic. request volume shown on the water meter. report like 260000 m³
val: 23437.5270 m³
